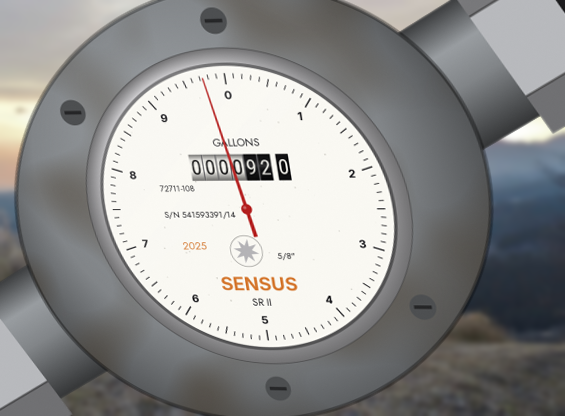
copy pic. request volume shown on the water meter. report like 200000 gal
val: 919.7 gal
